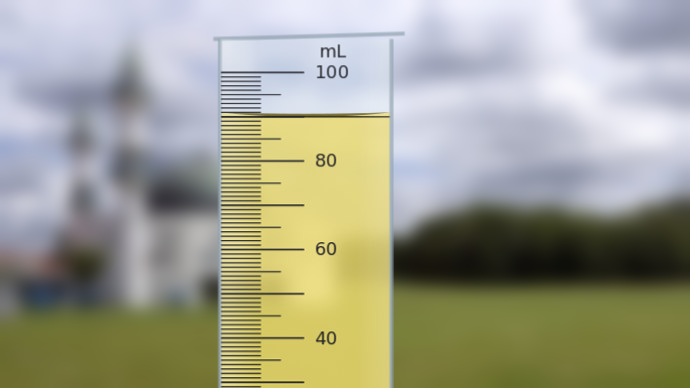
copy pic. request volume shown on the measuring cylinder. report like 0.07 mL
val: 90 mL
